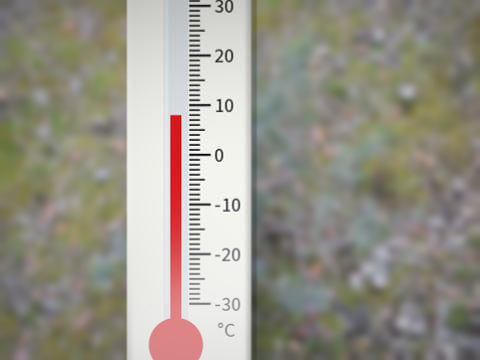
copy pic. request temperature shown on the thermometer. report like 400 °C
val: 8 °C
